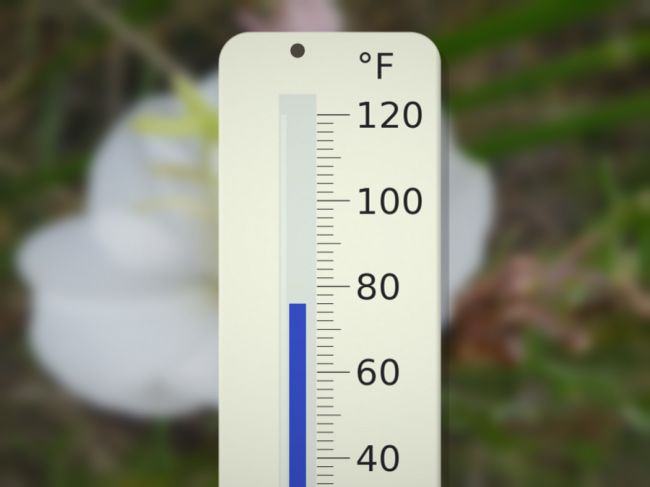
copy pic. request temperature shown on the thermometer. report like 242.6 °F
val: 76 °F
